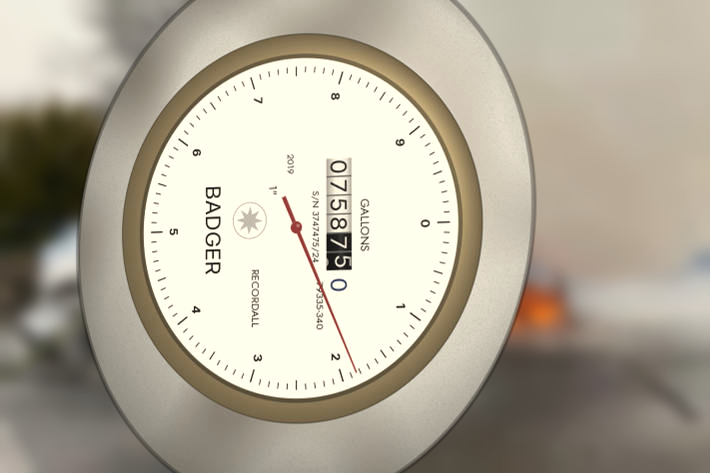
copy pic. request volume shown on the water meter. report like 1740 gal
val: 758751.8 gal
